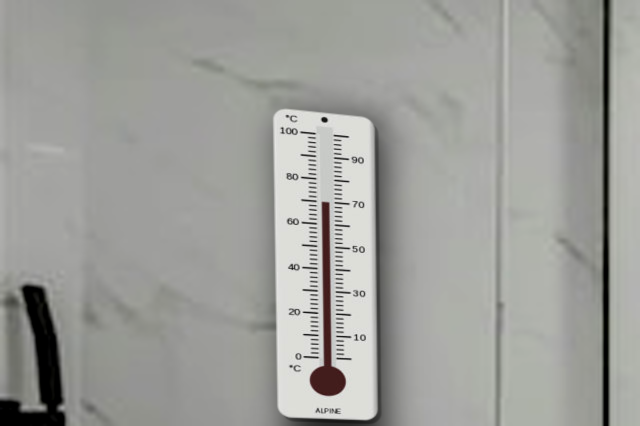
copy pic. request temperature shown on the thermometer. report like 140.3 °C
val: 70 °C
